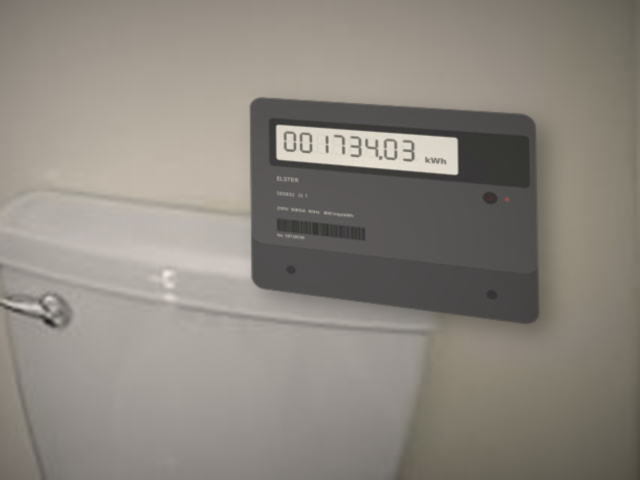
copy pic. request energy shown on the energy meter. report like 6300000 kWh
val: 1734.03 kWh
